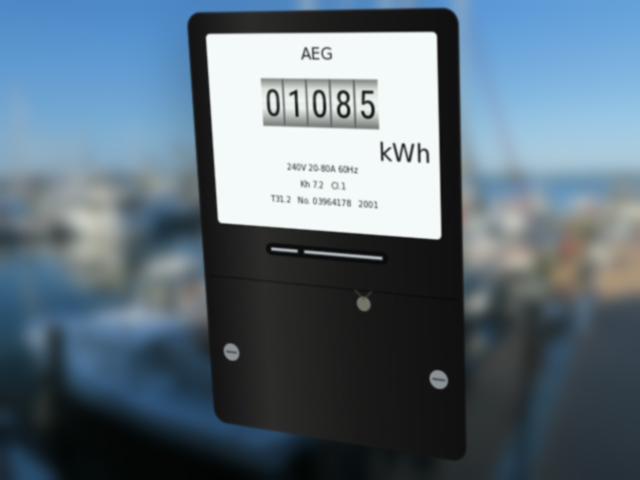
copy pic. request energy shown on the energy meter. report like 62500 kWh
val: 1085 kWh
